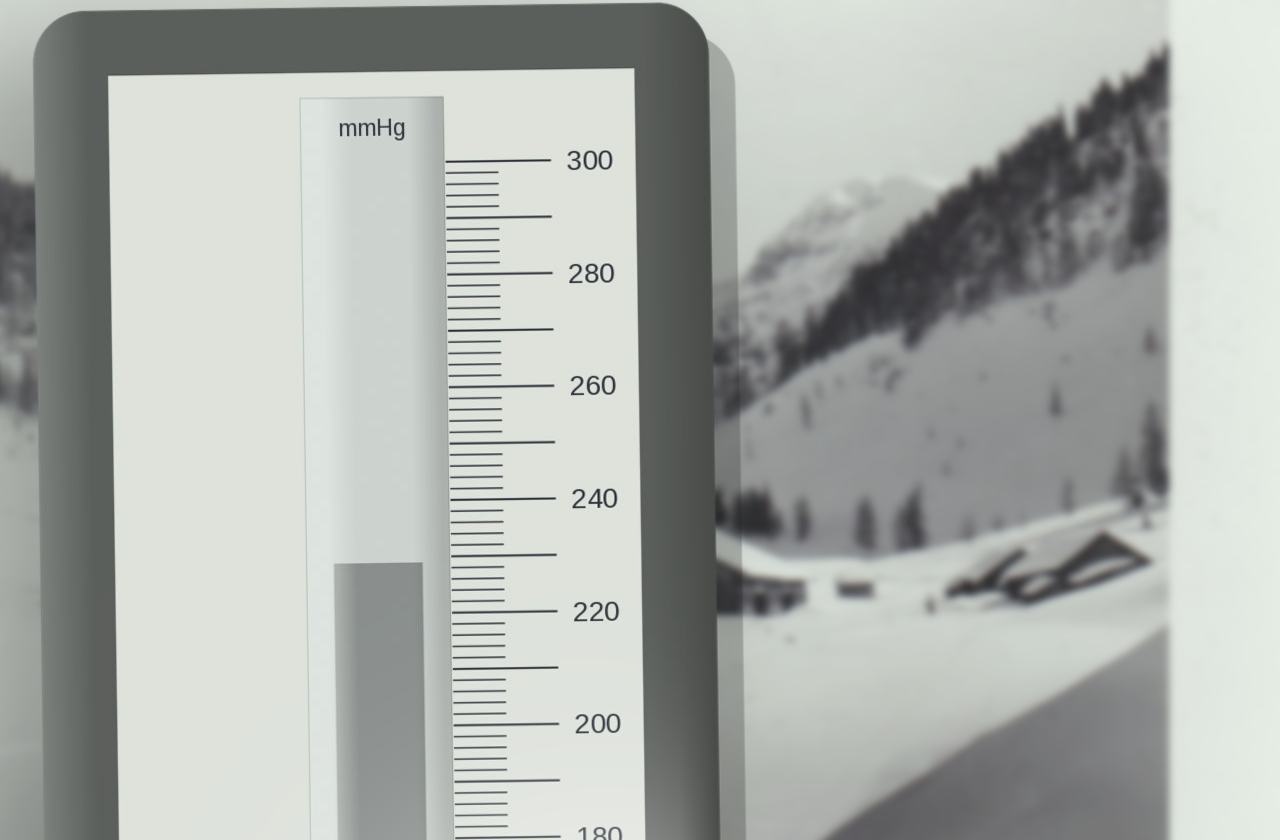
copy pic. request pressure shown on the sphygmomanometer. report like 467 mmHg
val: 229 mmHg
